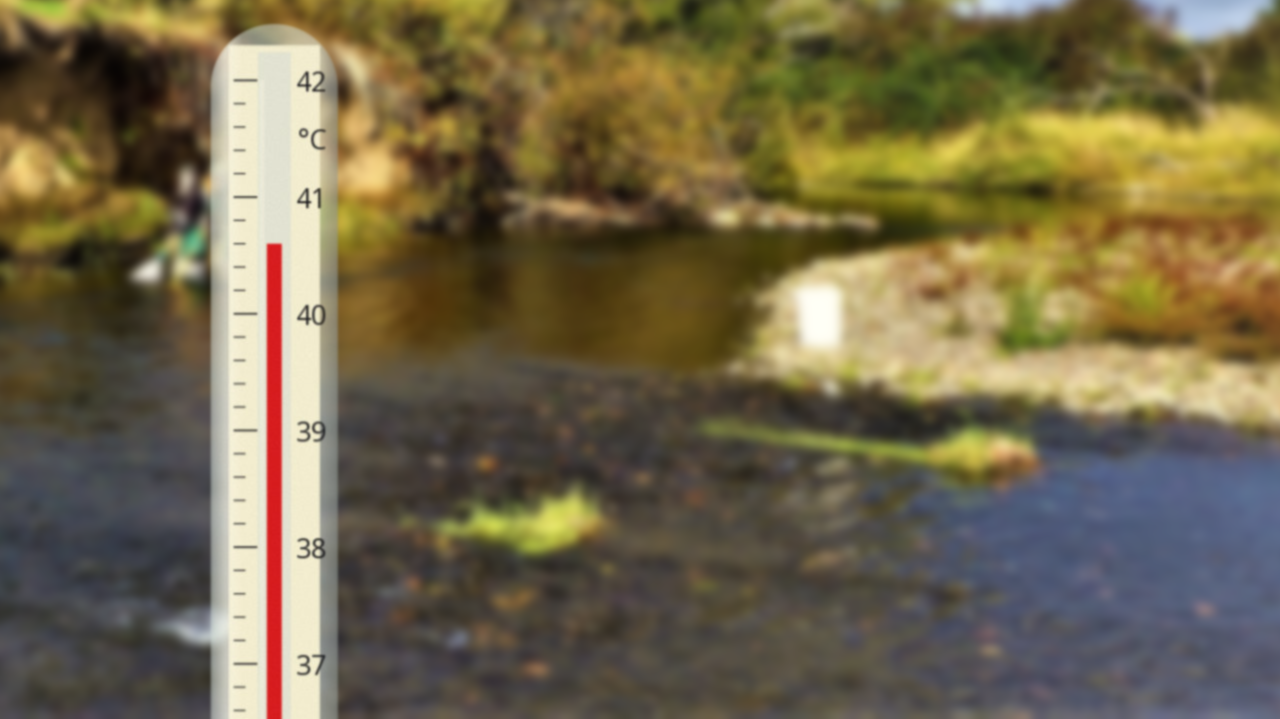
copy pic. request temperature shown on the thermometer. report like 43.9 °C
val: 40.6 °C
